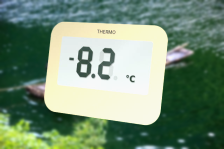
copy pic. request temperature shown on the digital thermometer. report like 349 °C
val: -8.2 °C
